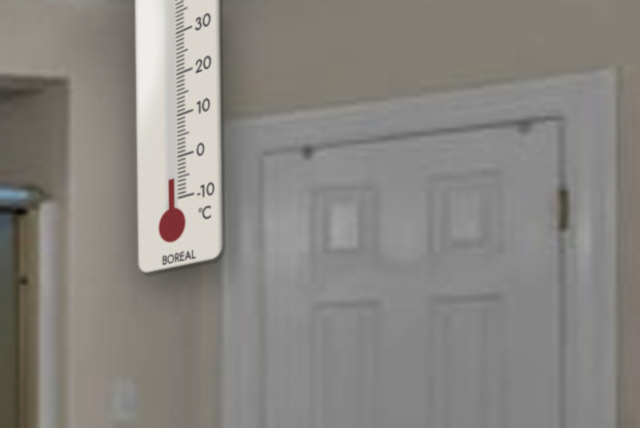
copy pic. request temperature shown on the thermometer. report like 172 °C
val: -5 °C
